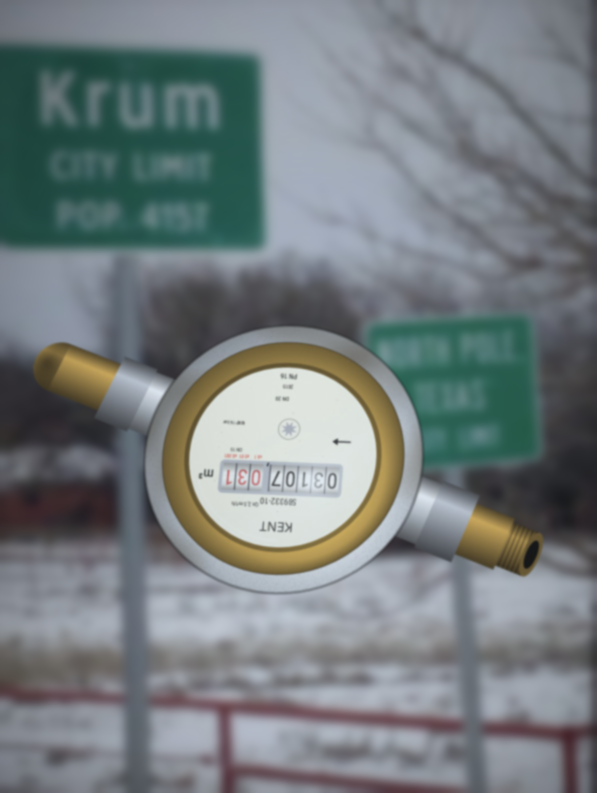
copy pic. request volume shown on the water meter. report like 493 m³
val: 3107.031 m³
